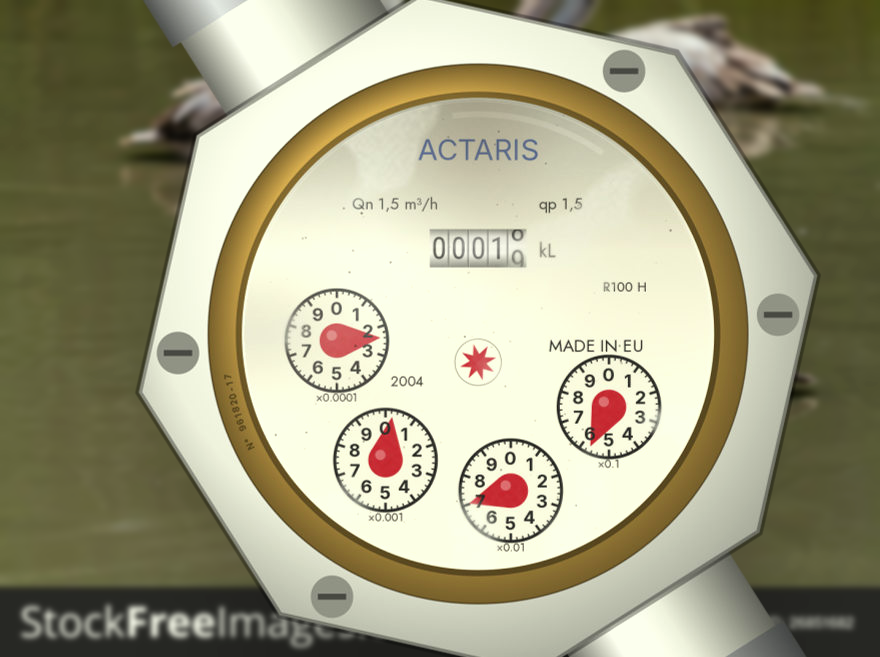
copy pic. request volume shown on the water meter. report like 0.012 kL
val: 18.5702 kL
